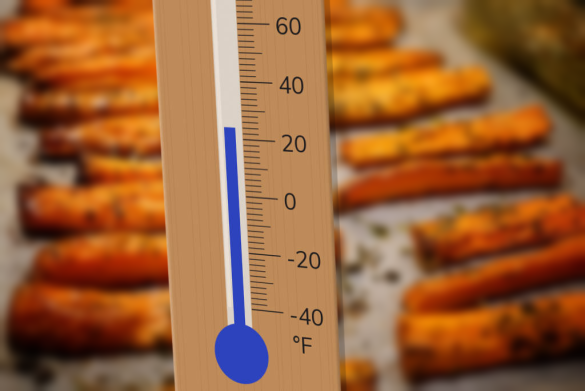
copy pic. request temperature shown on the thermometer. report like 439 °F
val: 24 °F
